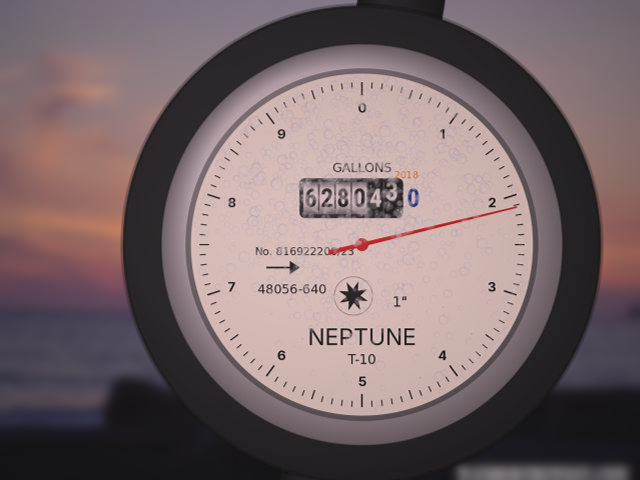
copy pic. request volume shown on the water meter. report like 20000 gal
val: 6280432.1 gal
